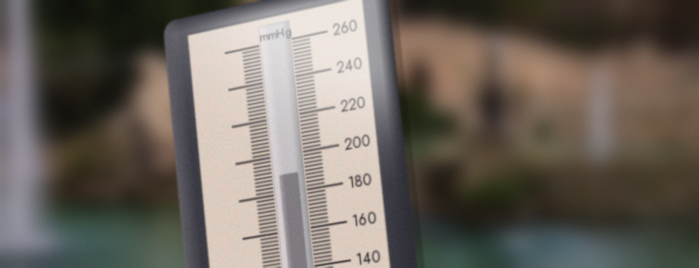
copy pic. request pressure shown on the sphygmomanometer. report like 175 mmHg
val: 190 mmHg
